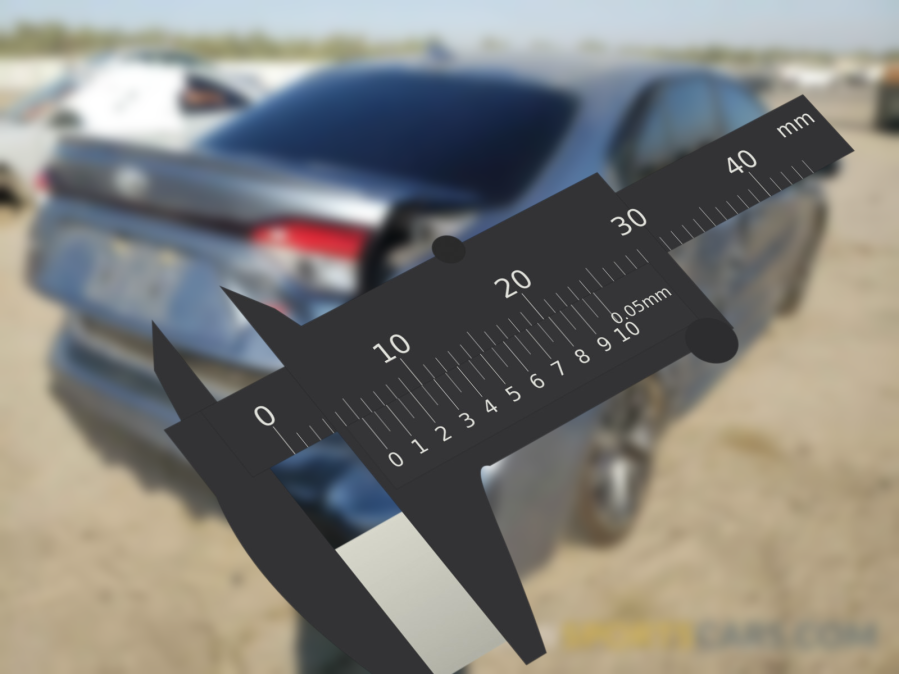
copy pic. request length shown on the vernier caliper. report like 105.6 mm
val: 5.2 mm
